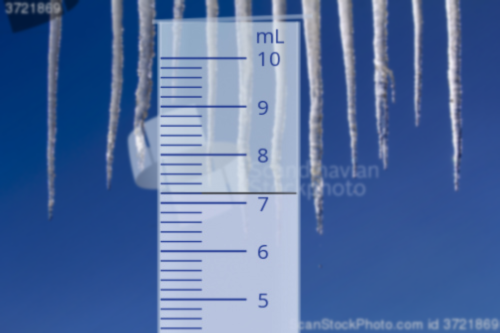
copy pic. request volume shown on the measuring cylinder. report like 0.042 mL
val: 7.2 mL
